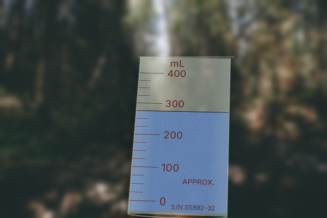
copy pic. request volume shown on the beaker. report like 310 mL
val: 275 mL
